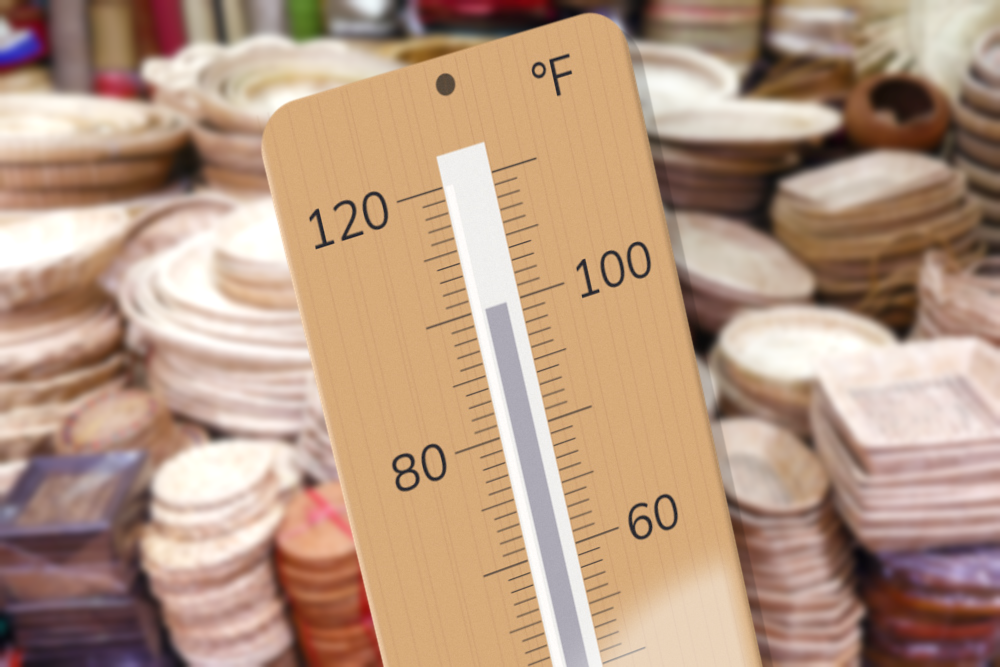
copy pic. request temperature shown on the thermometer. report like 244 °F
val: 100 °F
